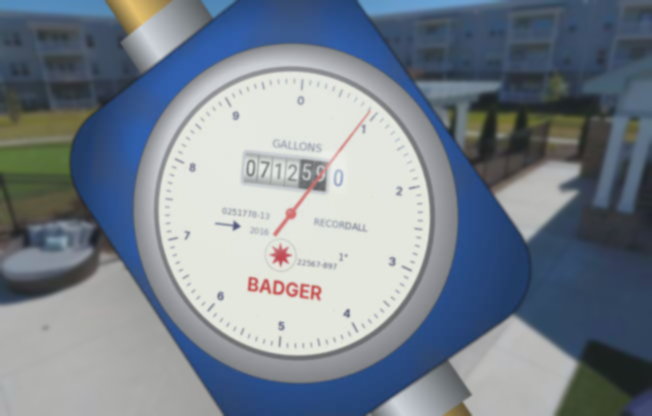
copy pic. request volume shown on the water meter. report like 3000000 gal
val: 712590.9 gal
